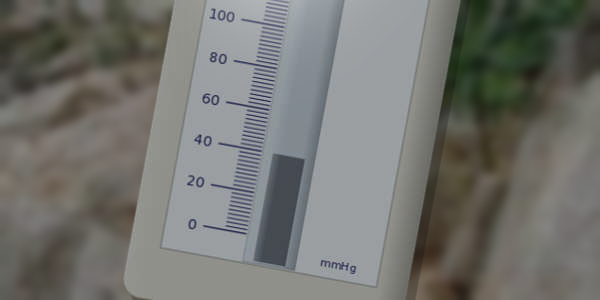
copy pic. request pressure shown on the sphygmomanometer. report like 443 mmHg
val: 40 mmHg
